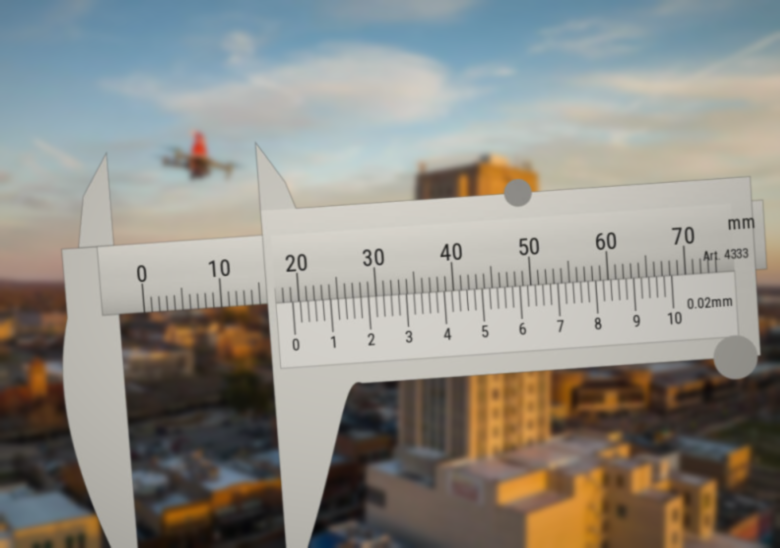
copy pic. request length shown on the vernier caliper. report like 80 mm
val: 19.2 mm
